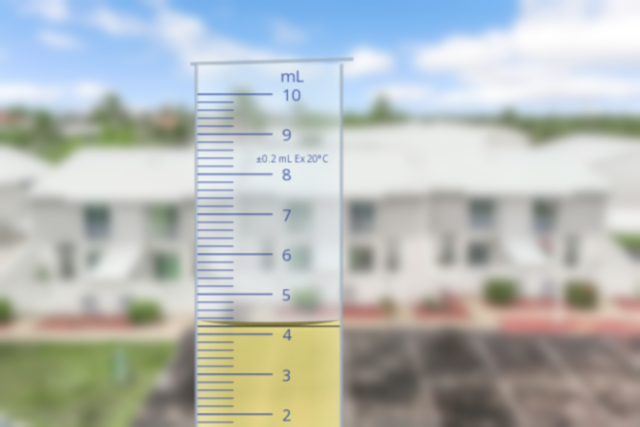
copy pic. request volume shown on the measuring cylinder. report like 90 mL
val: 4.2 mL
